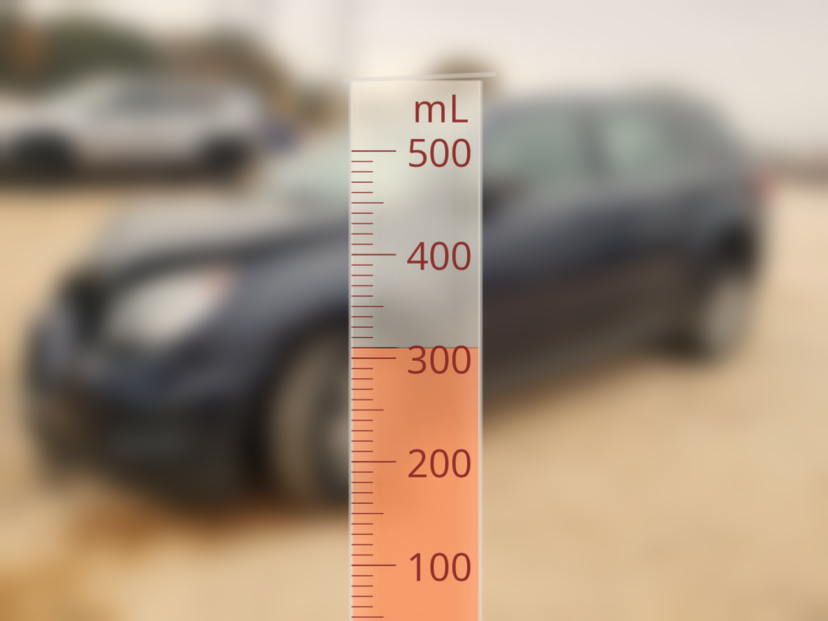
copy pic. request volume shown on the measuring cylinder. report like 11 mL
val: 310 mL
